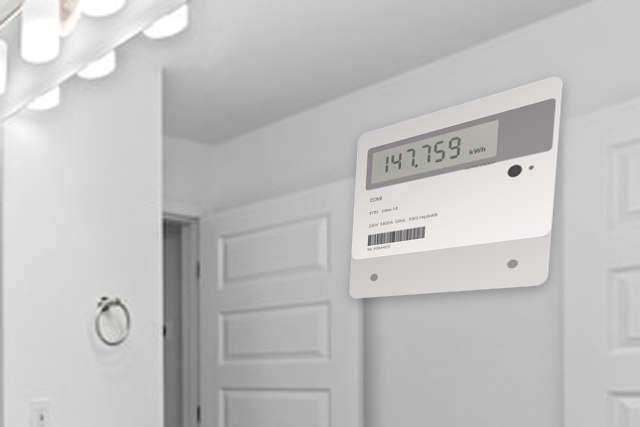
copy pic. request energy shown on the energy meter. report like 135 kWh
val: 147.759 kWh
